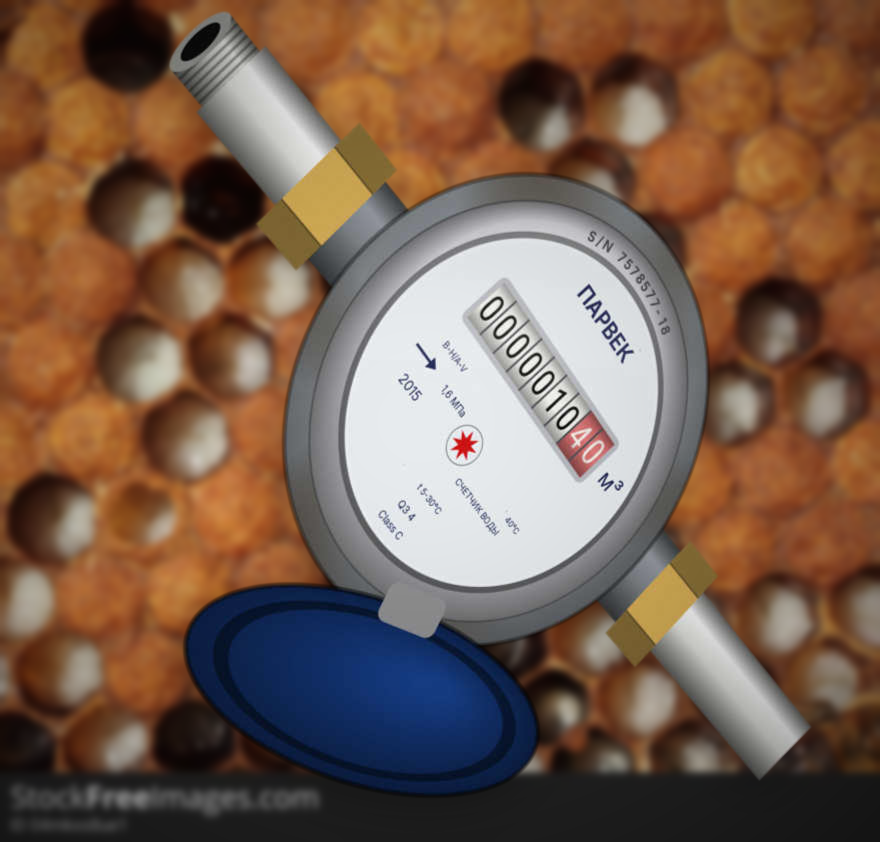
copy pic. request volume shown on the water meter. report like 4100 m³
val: 10.40 m³
